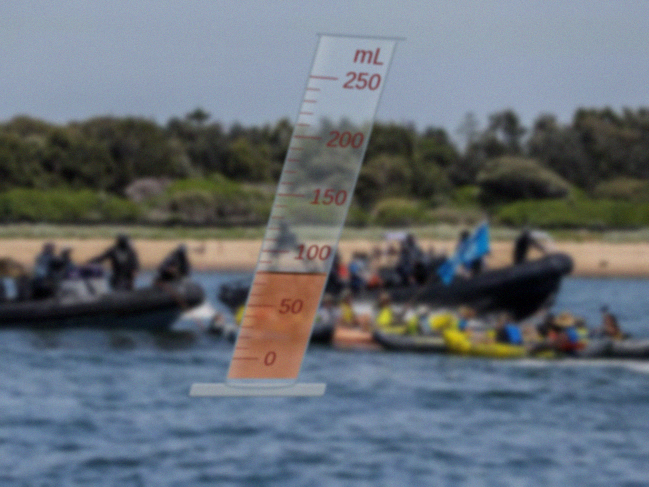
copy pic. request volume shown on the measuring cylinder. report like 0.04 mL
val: 80 mL
